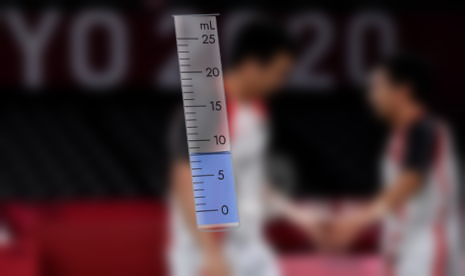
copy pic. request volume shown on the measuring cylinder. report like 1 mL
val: 8 mL
